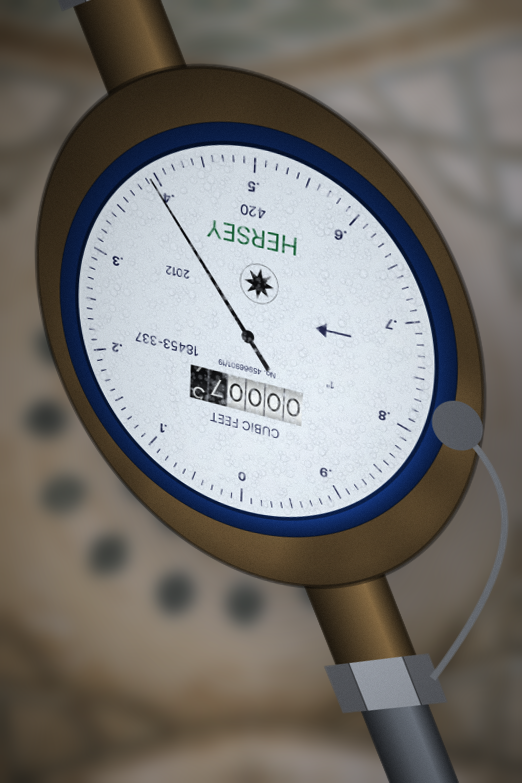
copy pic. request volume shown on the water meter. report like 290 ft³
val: 75.39 ft³
